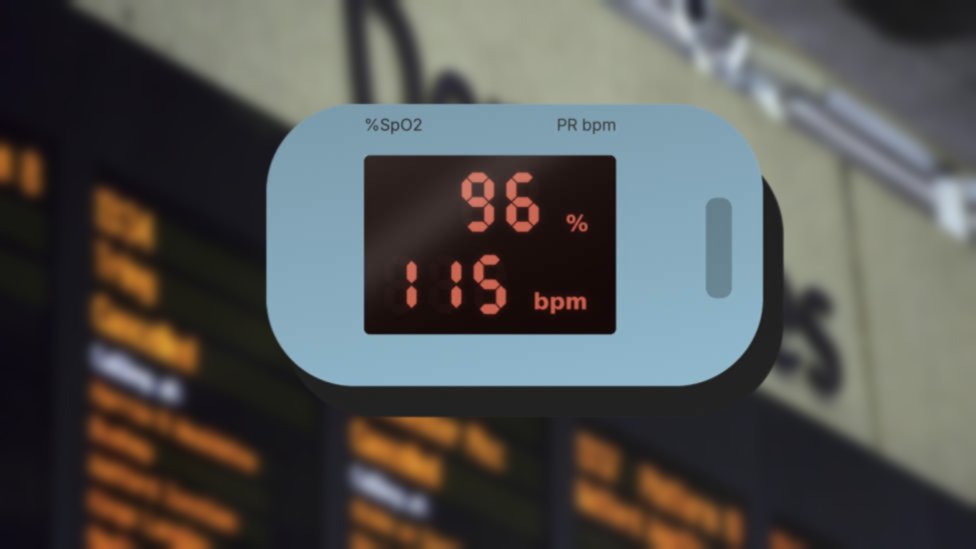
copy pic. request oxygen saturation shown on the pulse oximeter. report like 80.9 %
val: 96 %
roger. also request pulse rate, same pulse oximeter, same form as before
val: 115 bpm
